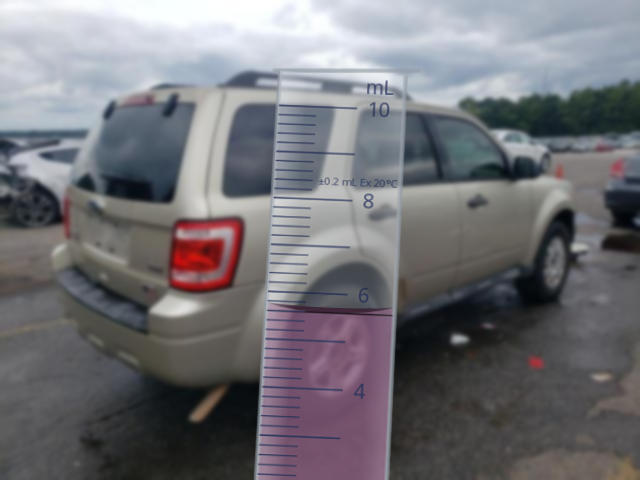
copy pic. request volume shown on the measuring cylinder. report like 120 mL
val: 5.6 mL
